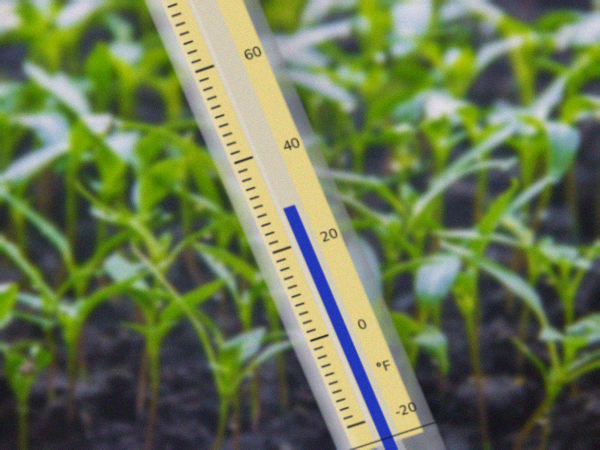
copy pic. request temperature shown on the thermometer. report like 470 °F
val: 28 °F
